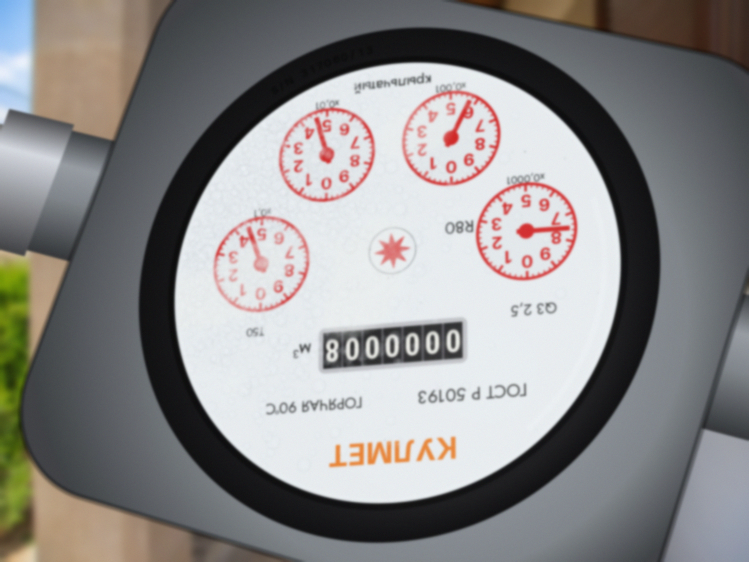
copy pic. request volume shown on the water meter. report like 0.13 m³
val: 8.4457 m³
